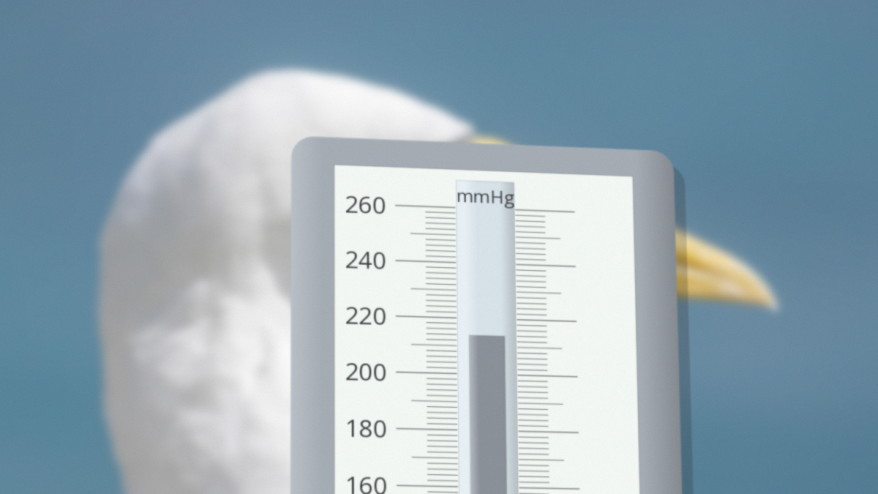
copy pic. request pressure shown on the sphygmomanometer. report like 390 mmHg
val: 214 mmHg
